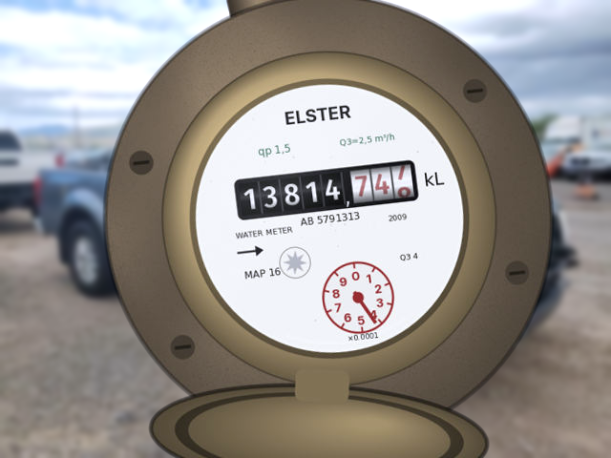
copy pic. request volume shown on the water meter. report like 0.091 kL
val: 13814.7474 kL
